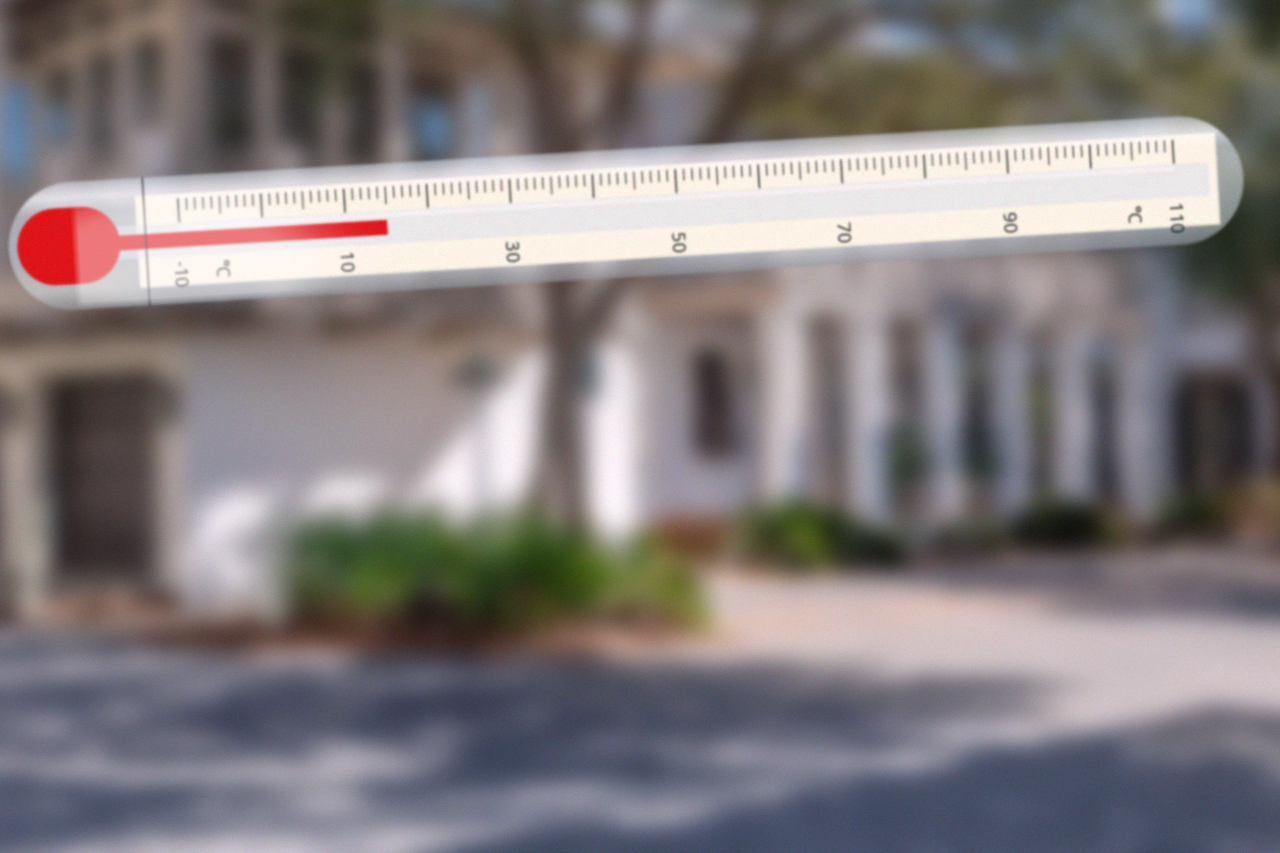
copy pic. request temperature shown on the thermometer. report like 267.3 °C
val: 15 °C
